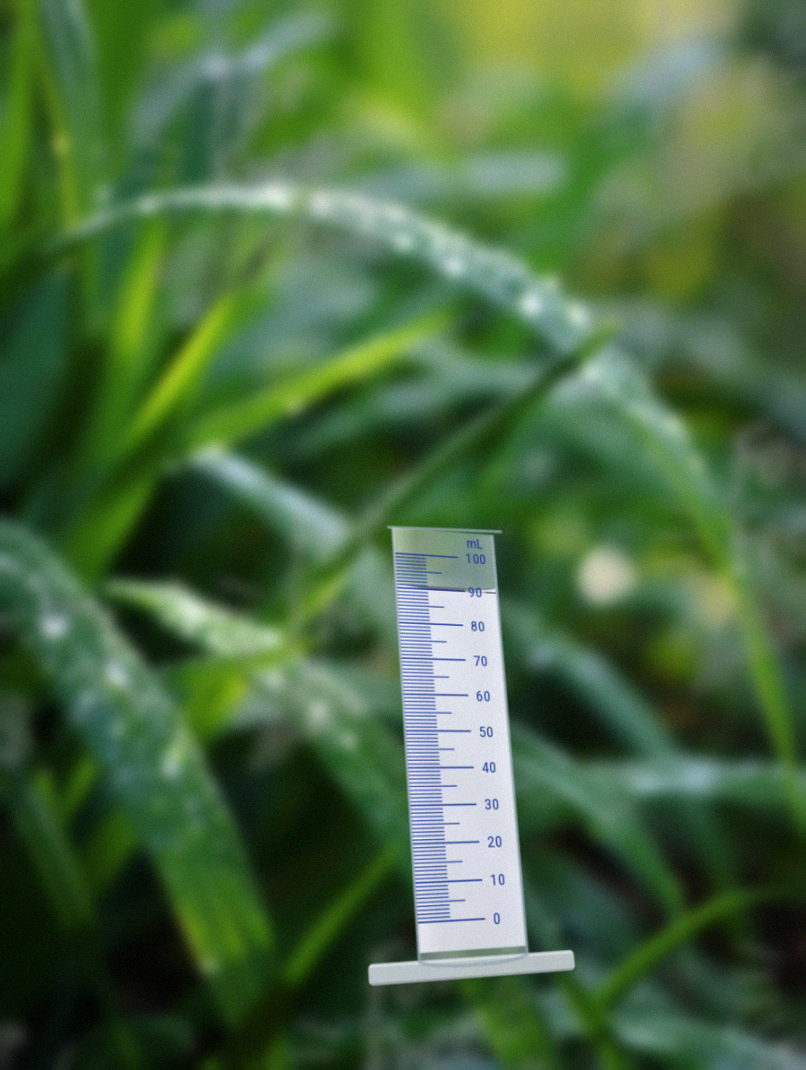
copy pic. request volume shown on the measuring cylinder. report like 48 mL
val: 90 mL
